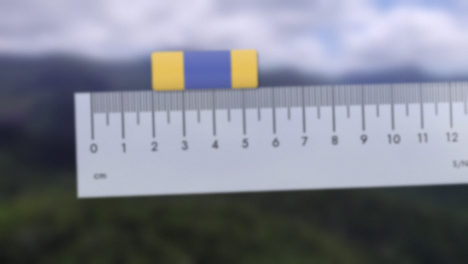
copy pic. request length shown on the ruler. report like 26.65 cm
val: 3.5 cm
